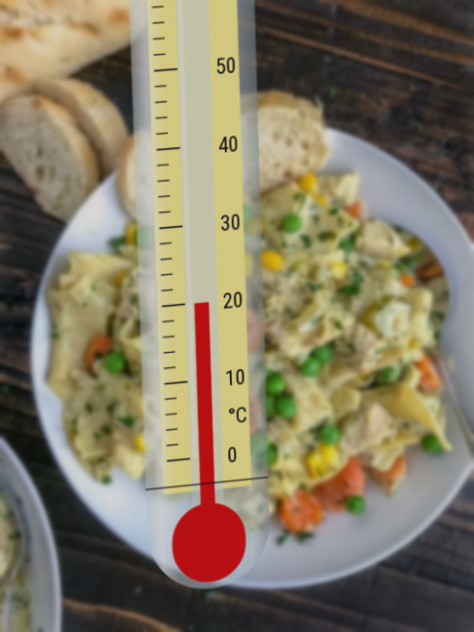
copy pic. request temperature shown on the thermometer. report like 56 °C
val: 20 °C
